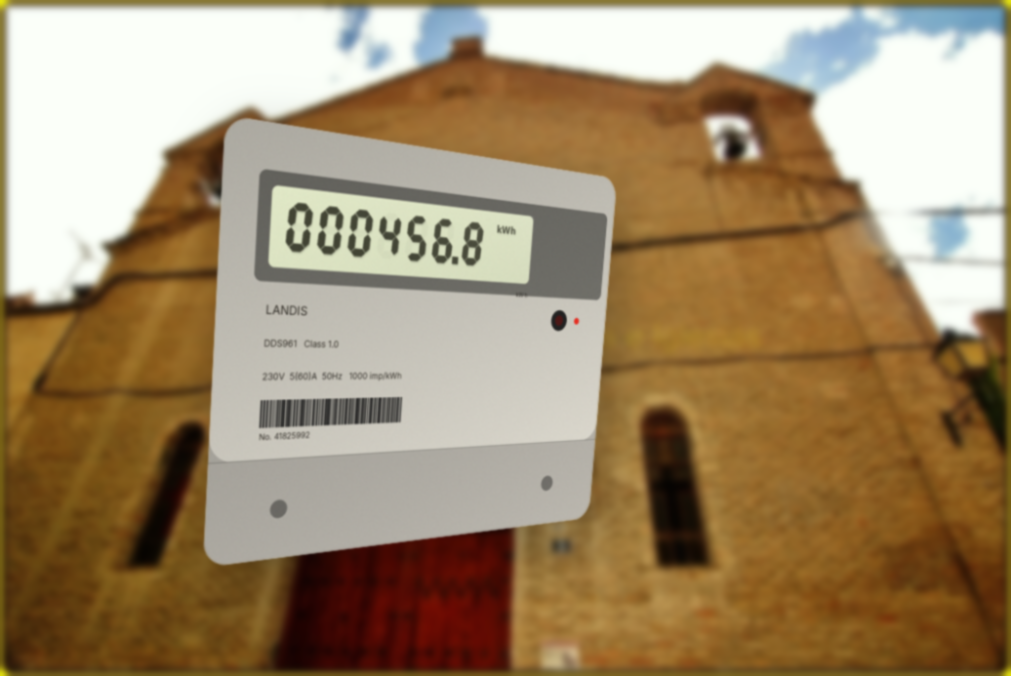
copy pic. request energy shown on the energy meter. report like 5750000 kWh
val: 456.8 kWh
